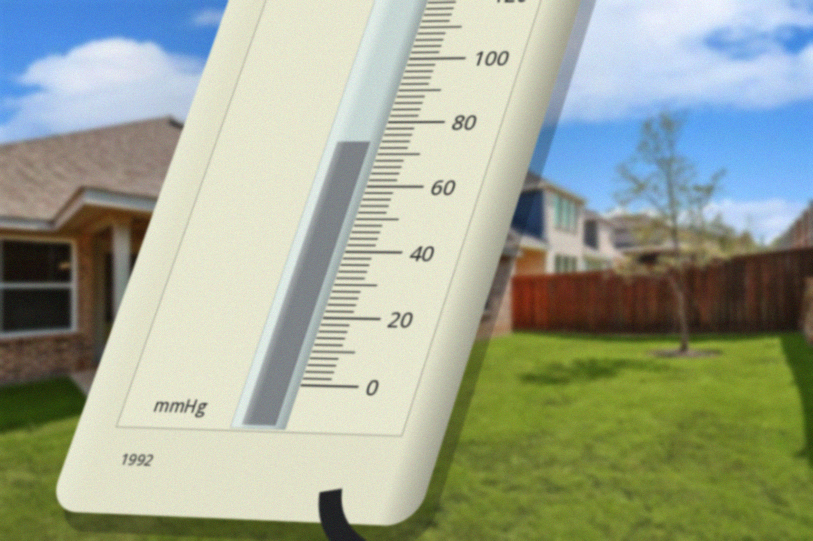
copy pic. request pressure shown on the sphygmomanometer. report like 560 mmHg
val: 74 mmHg
